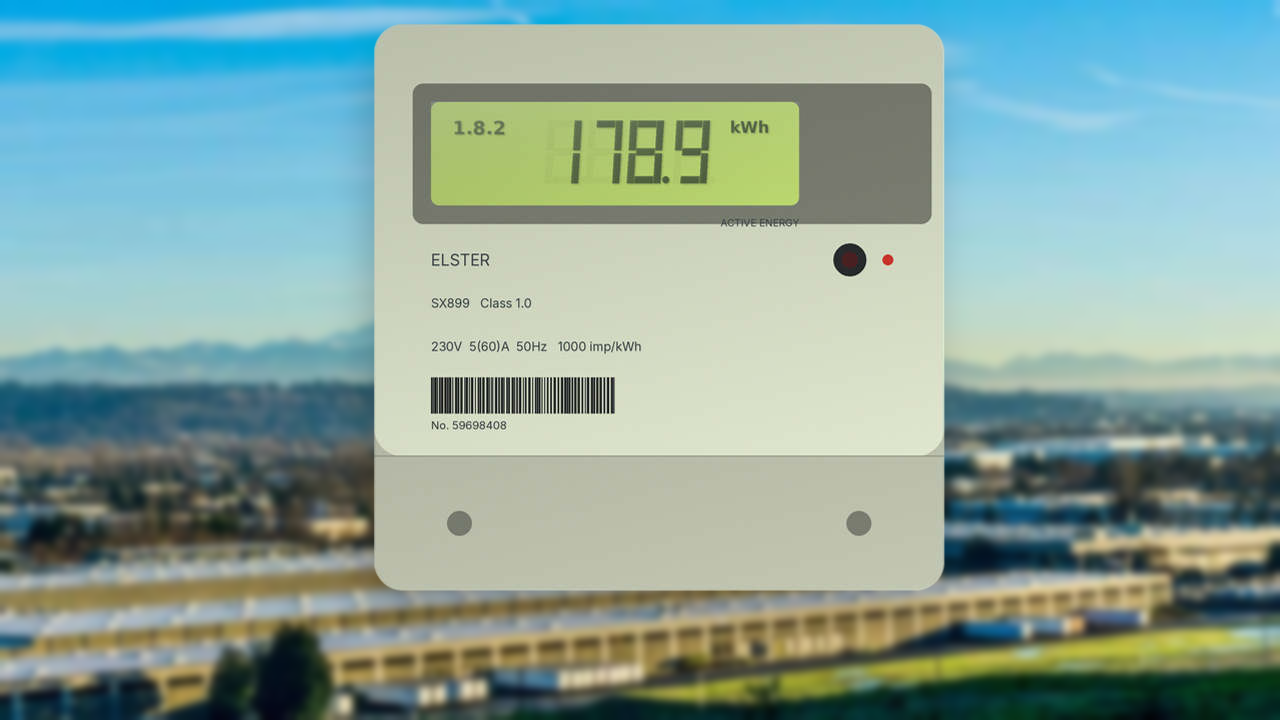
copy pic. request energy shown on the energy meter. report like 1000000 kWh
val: 178.9 kWh
